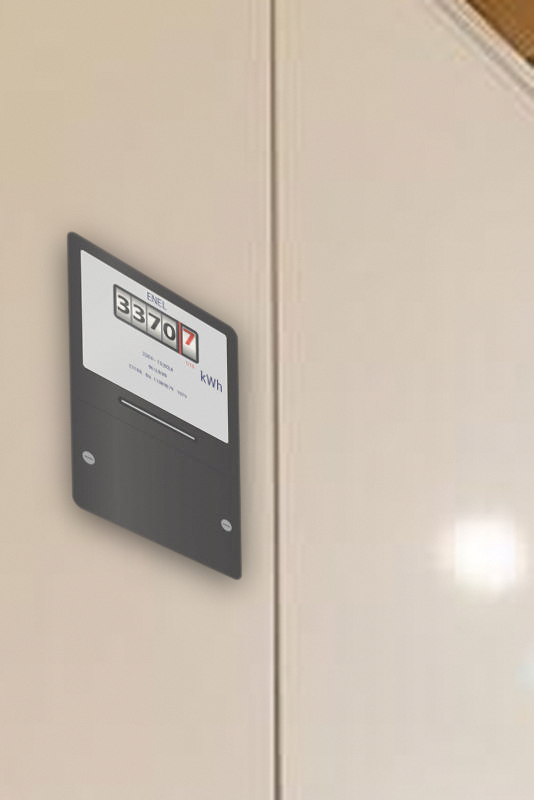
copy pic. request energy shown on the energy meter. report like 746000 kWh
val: 3370.7 kWh
